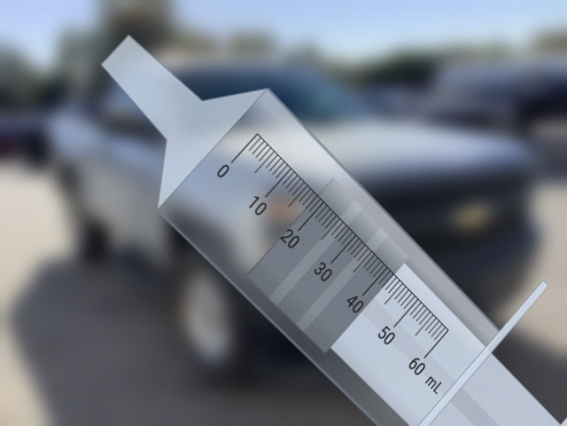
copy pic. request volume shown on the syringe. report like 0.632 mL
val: 18 mL
